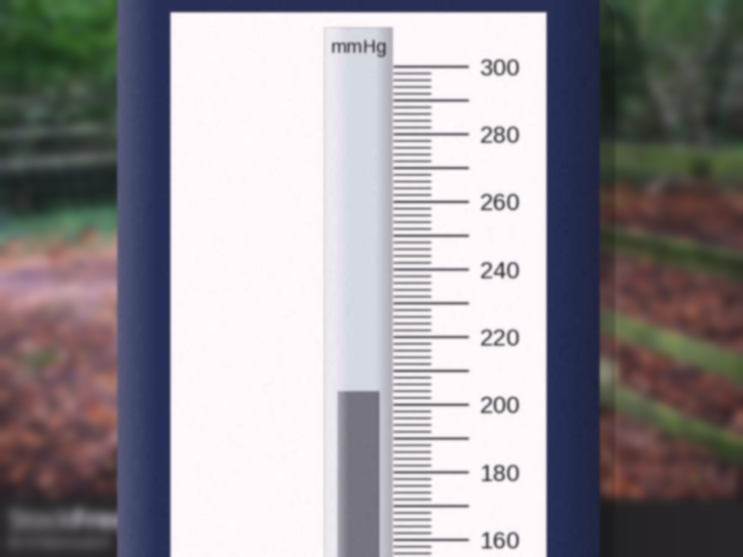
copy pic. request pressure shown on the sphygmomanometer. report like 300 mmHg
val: 204 mmHg
